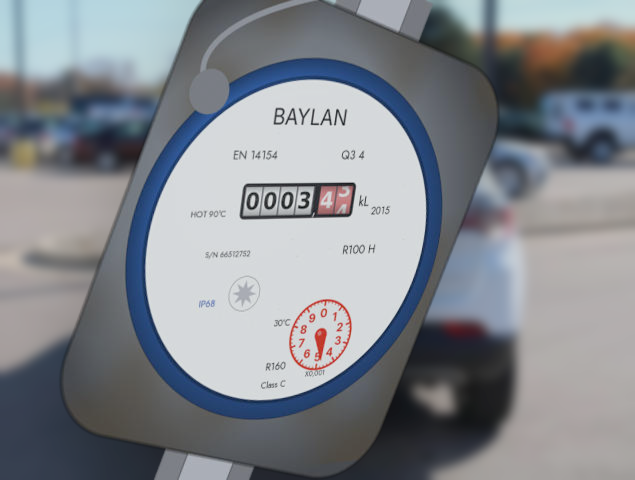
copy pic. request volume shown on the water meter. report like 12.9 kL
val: 3.434 kL
